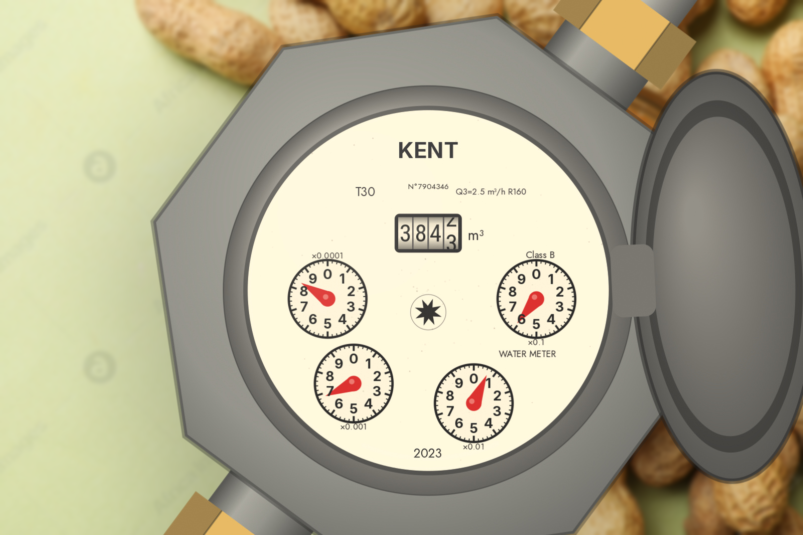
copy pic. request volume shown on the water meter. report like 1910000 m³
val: 3842.6068 m³
